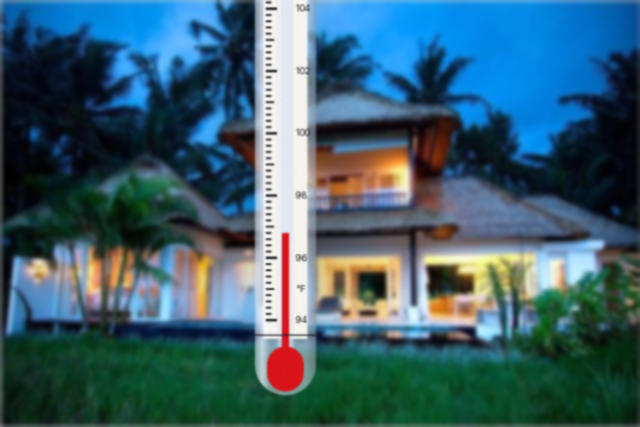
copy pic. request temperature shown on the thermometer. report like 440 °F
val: 96.8 °F
